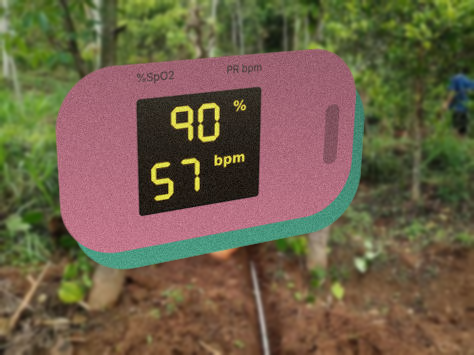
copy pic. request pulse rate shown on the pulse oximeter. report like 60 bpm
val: 57 bpm
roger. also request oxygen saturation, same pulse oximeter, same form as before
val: 90 %
